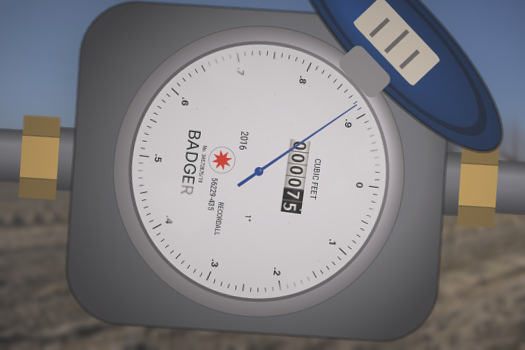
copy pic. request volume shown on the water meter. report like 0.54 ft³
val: 74.88 ft³
